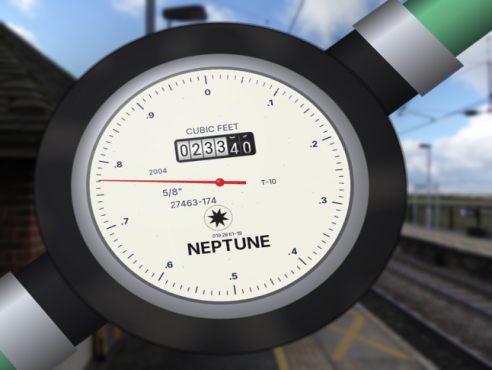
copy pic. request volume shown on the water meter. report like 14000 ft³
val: 23339.77 ft³
